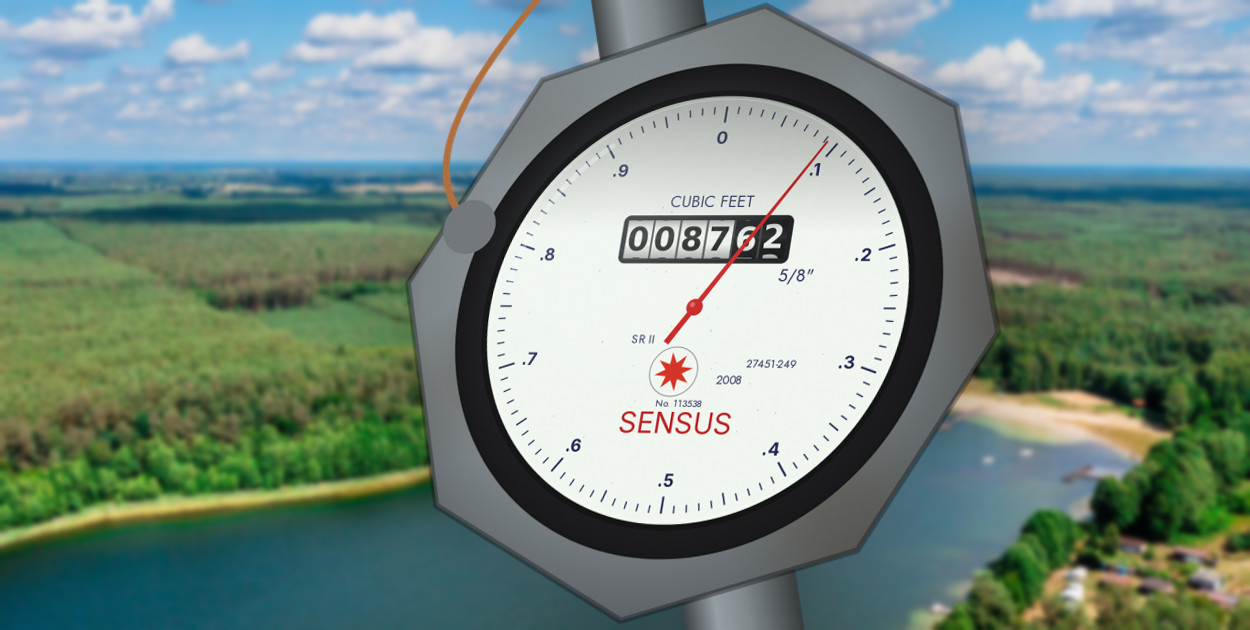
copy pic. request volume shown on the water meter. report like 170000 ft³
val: 8762.09 ft³
